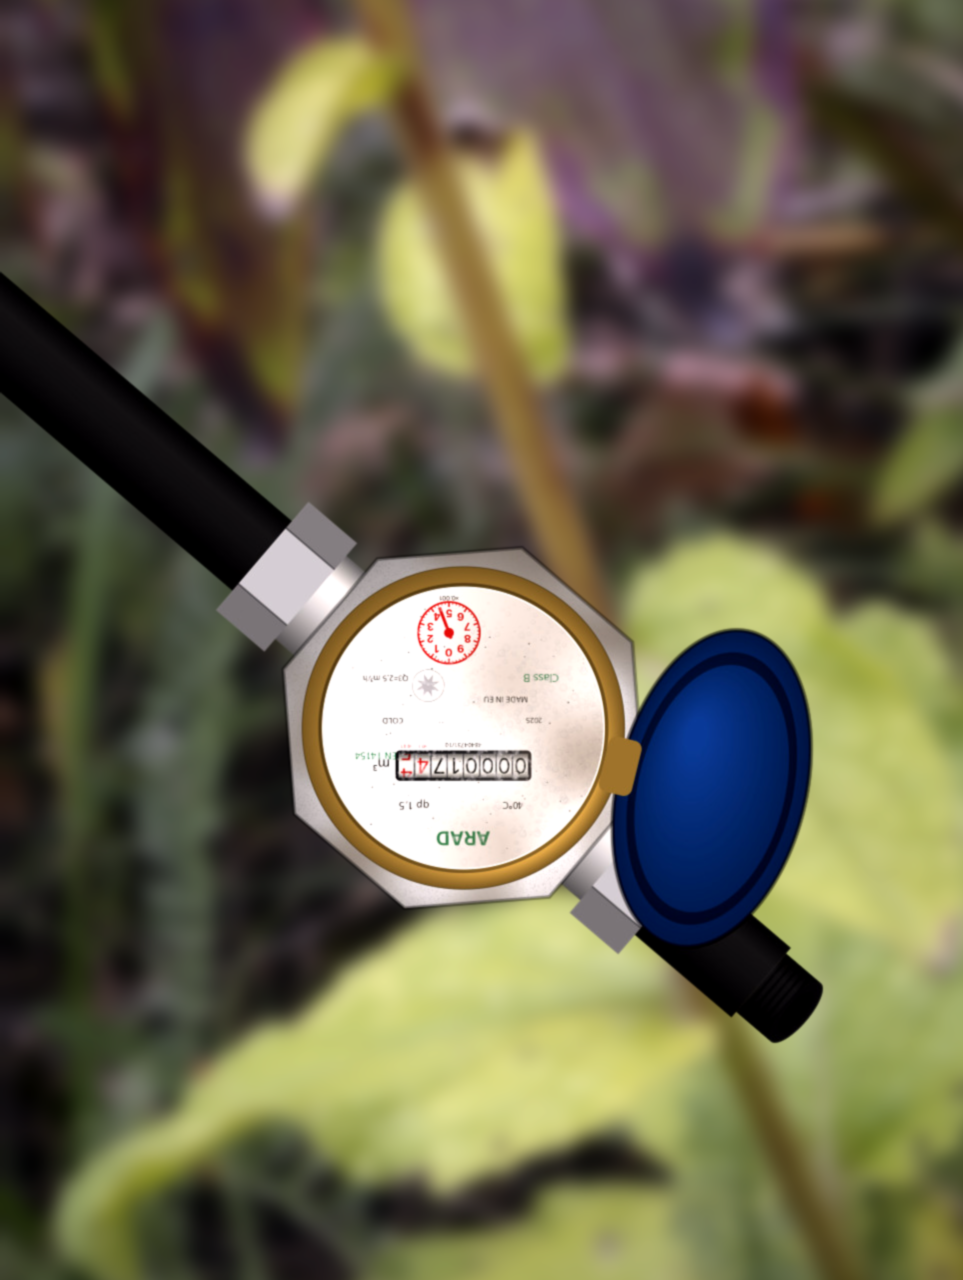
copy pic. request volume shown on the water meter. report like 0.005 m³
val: 17.444 m³
